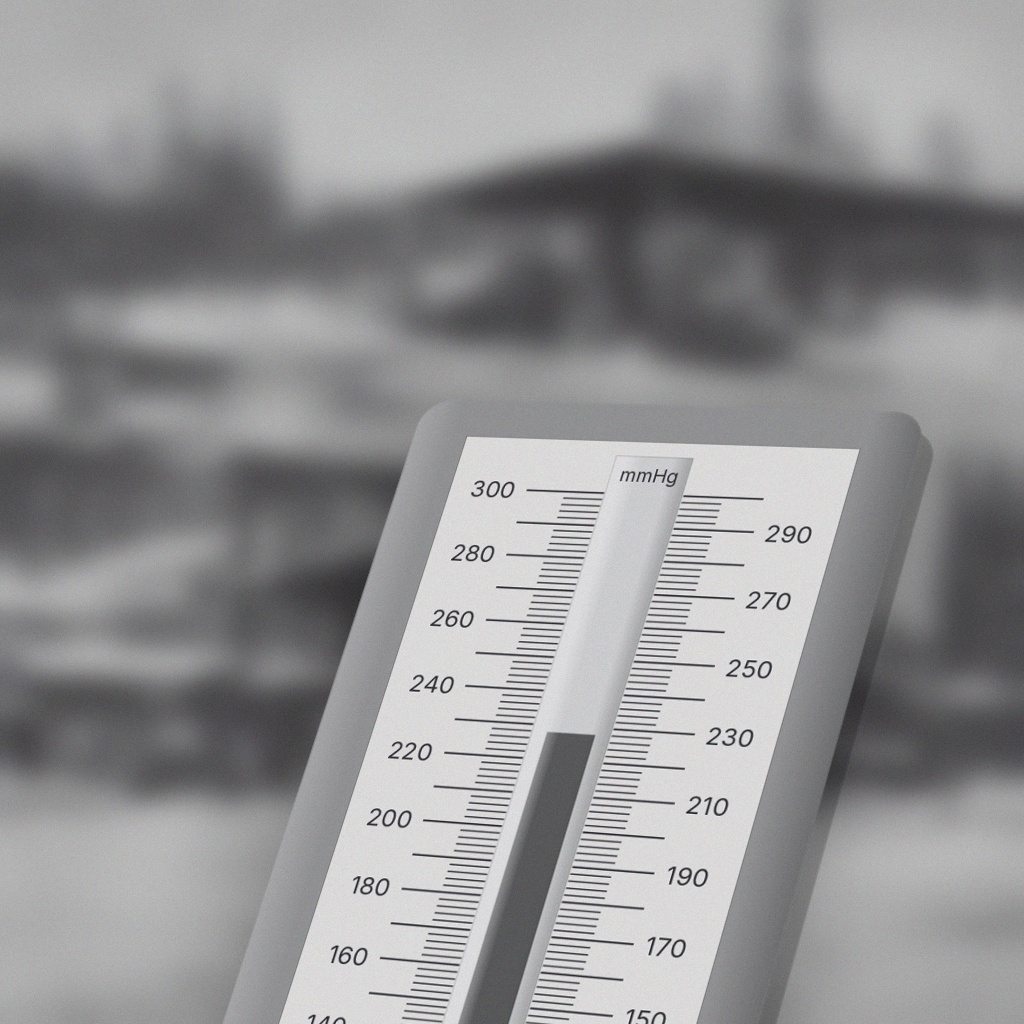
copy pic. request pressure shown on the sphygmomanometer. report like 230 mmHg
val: 228 mmHg
